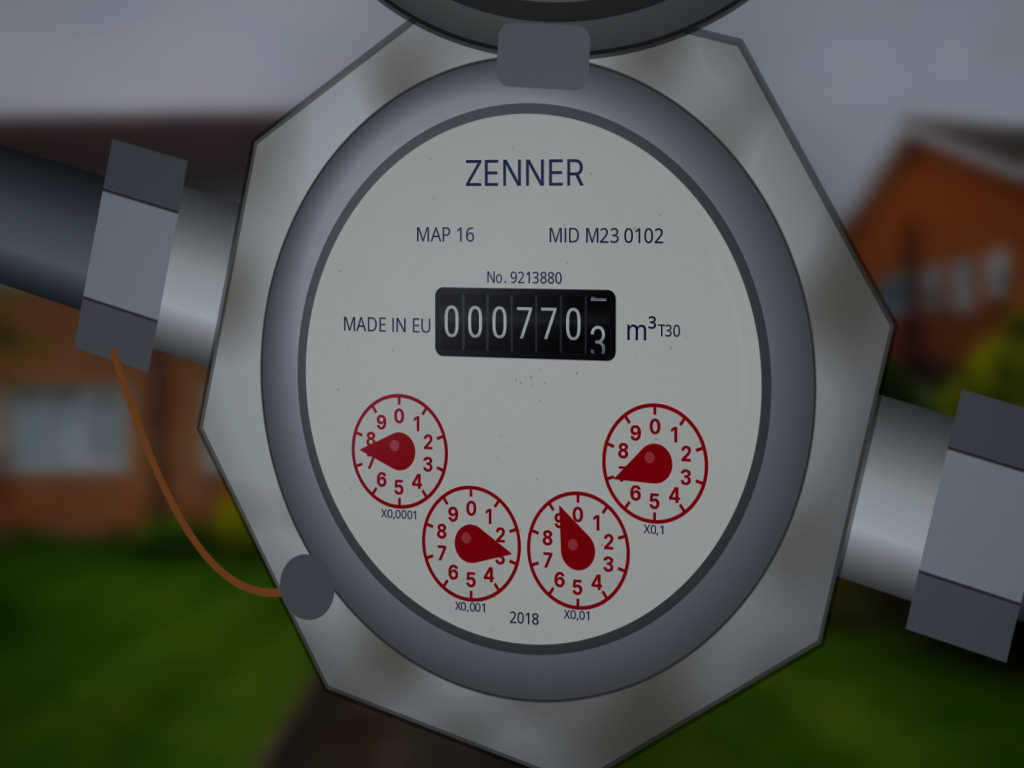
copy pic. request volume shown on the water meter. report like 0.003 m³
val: 7702.6927 m³
